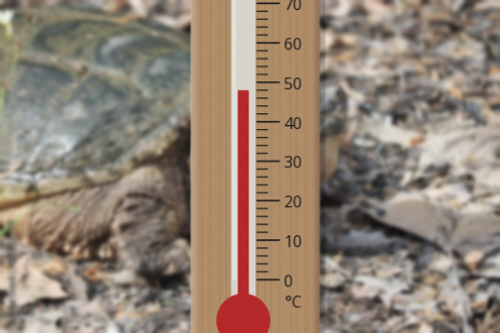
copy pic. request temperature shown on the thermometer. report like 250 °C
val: 48 °C
